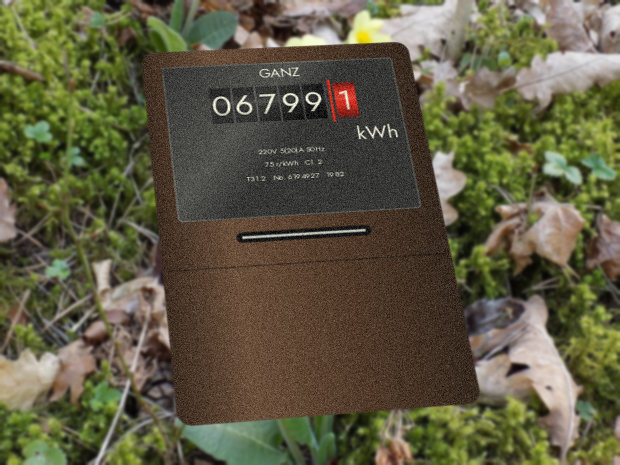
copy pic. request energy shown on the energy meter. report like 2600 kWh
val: 6799.1 kWh
